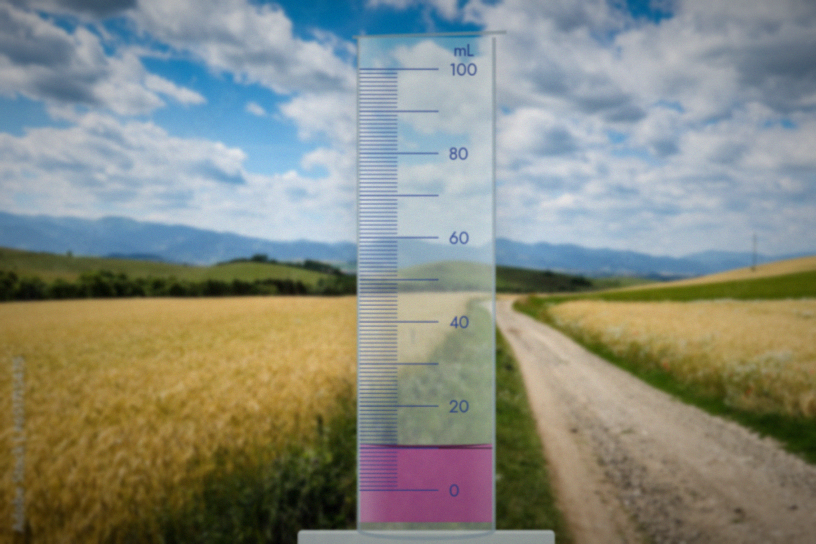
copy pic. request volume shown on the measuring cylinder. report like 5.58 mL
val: 10 mL
